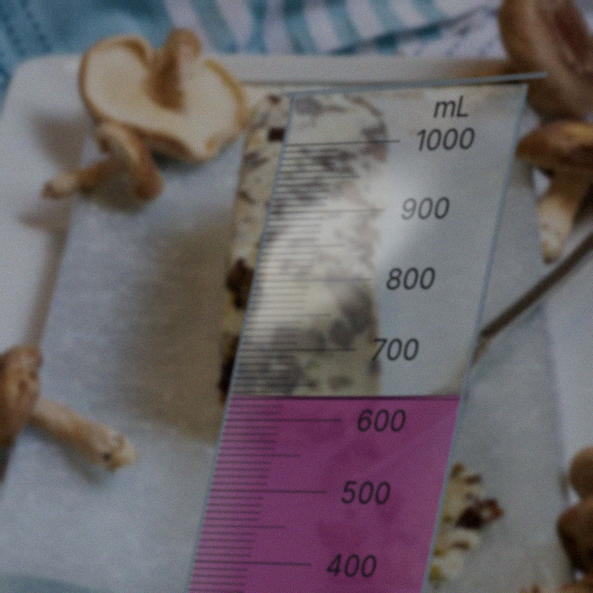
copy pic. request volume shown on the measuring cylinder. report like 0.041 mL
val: 630 mL
